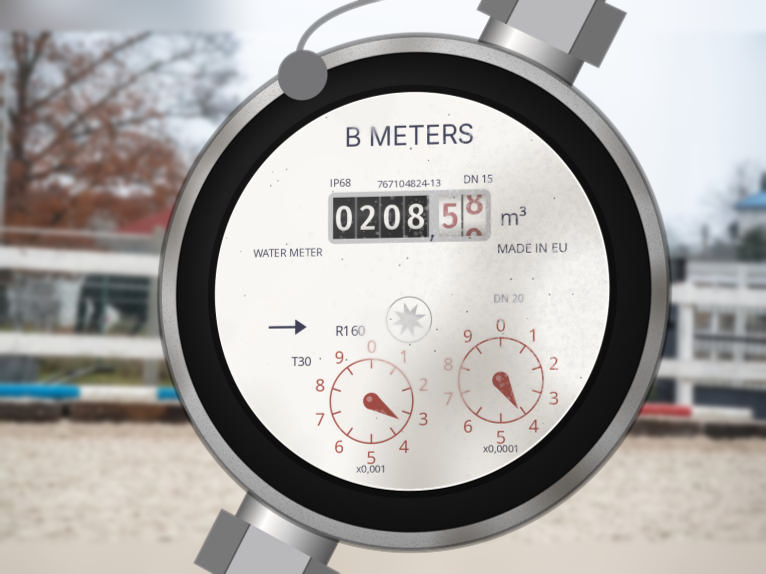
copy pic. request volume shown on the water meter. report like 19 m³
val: 208.5834 m³
